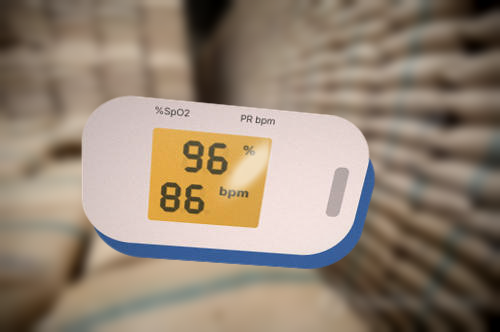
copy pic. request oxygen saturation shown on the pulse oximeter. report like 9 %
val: 96 %
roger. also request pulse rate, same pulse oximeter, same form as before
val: 86 bpm
